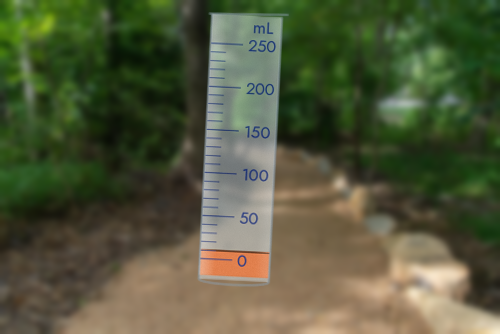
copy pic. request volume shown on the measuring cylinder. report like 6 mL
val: 10 mL
